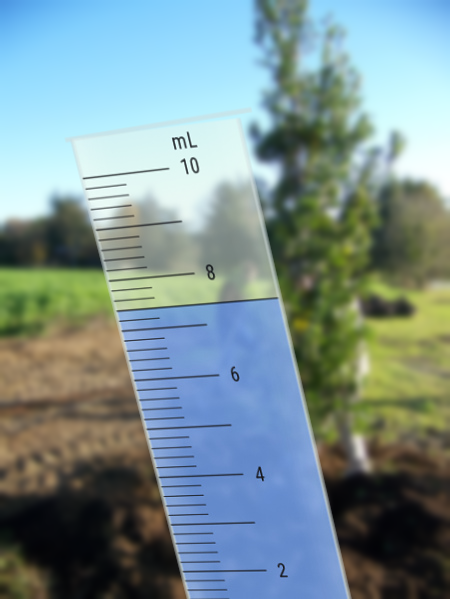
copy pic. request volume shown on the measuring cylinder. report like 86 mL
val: 7.4 mL
